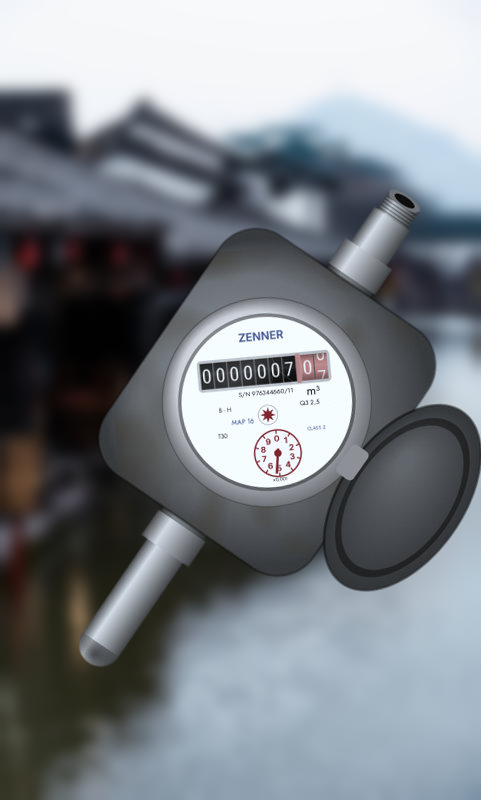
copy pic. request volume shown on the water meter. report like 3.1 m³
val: 7.065 m³
